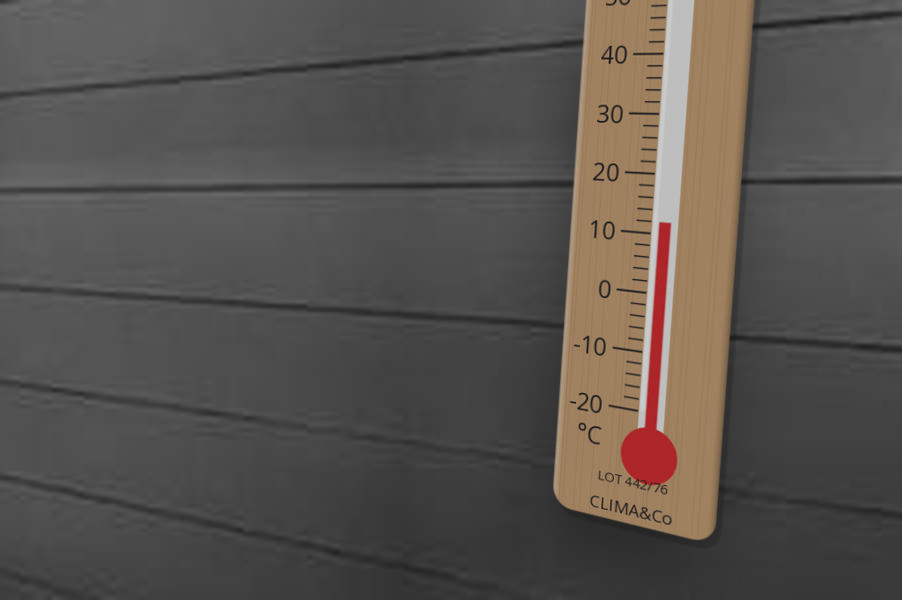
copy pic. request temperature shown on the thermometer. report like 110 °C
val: 12 °C
